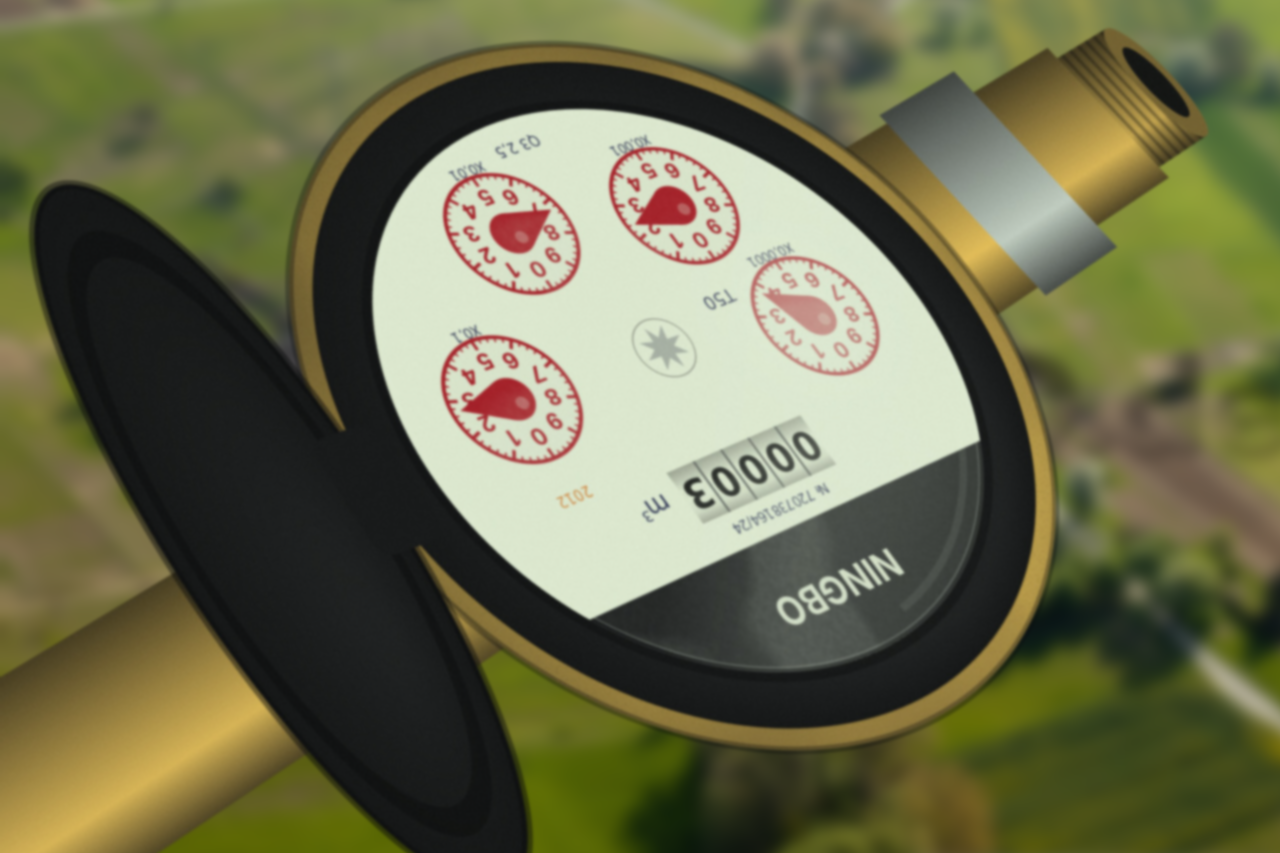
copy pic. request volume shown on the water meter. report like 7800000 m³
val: 3.2723 m³
